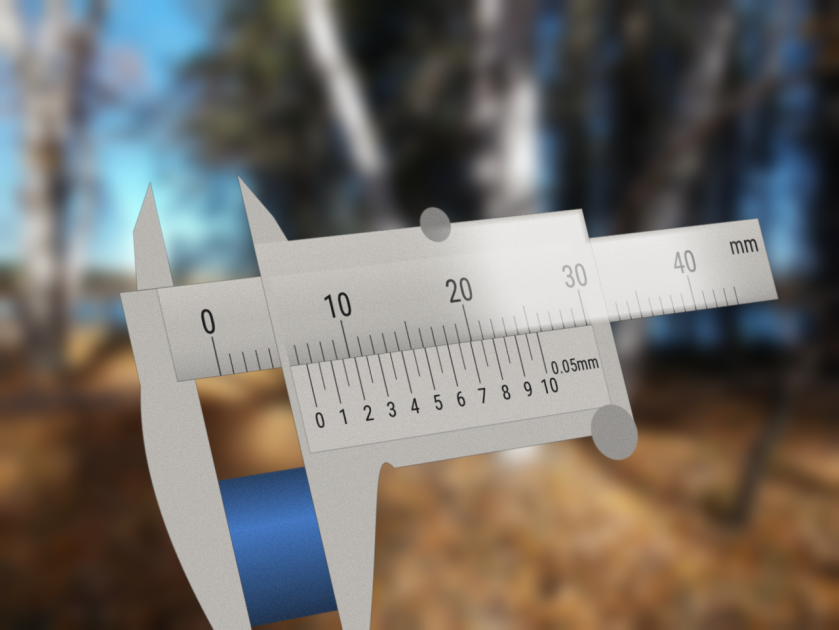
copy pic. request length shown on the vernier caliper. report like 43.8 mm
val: 6.6 mm
